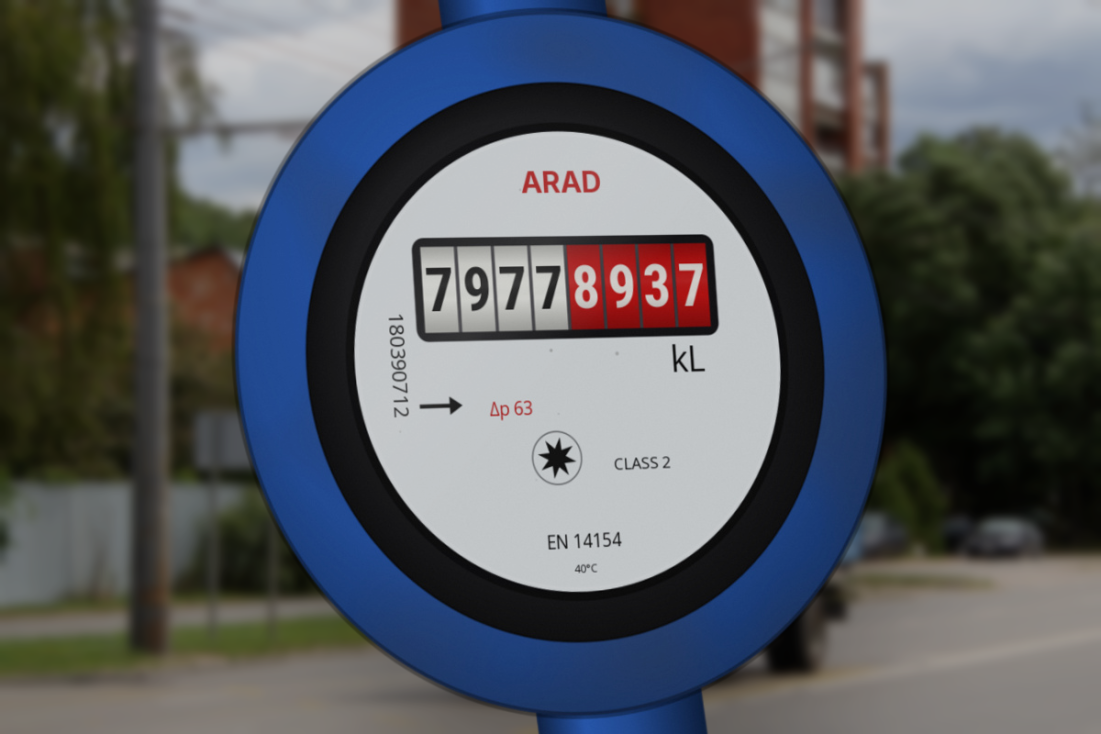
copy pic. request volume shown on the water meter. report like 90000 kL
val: 7977.8937 kL
